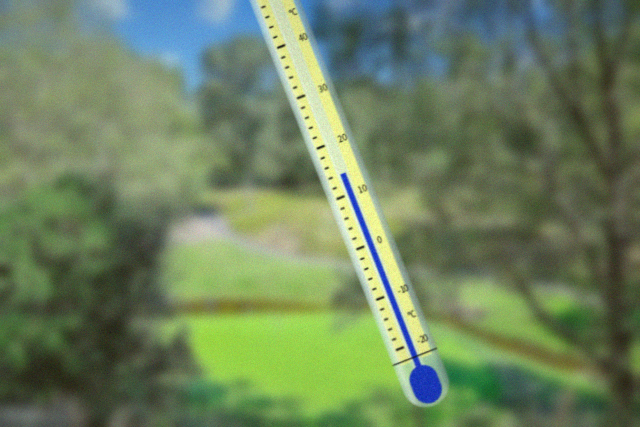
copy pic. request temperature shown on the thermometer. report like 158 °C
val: 14 °C
